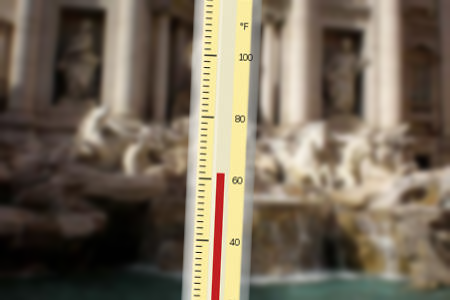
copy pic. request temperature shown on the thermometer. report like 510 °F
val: 62 °F
